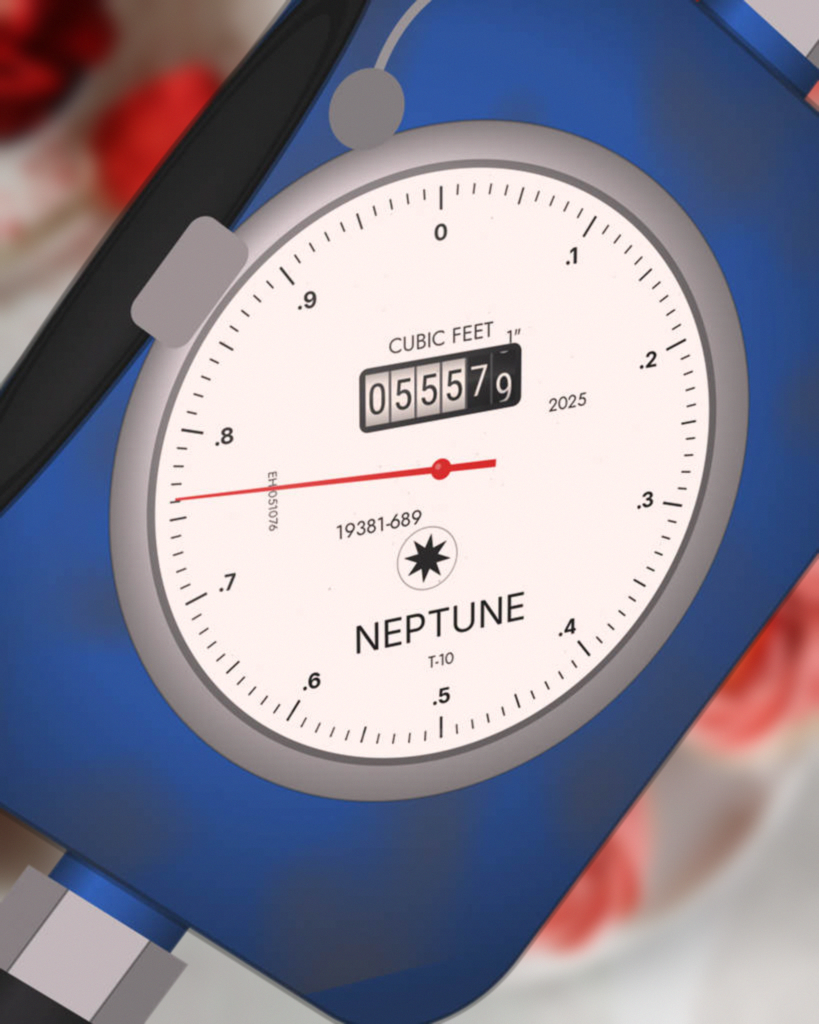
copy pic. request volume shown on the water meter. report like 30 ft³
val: 55578.76 ft³
